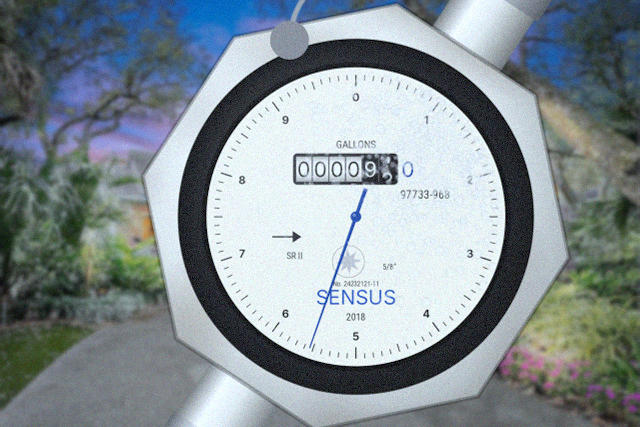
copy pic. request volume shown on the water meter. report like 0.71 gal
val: 915.5 gal
